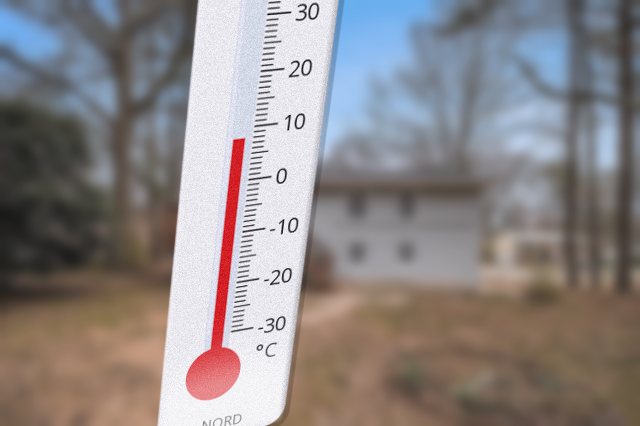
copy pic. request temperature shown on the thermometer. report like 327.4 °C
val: 8 °C
